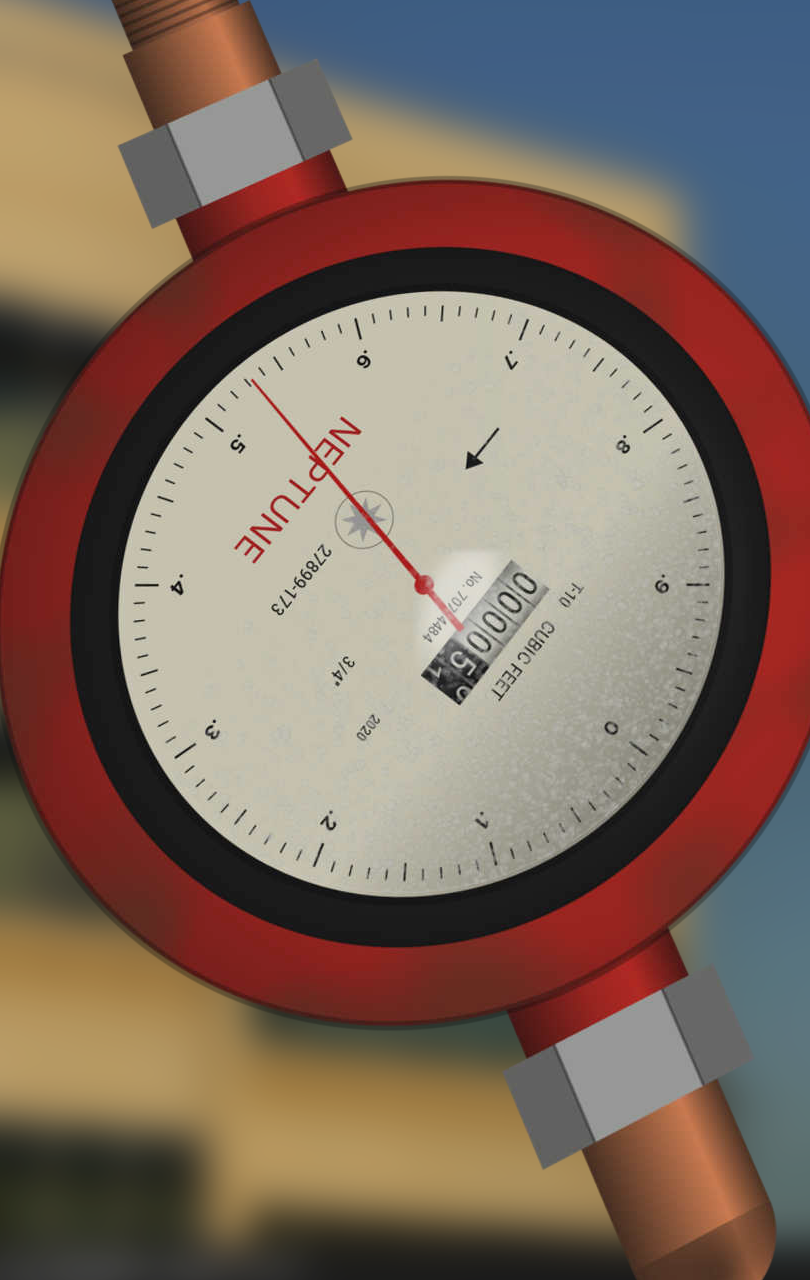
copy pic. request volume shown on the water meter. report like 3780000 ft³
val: 50.53 ft³
